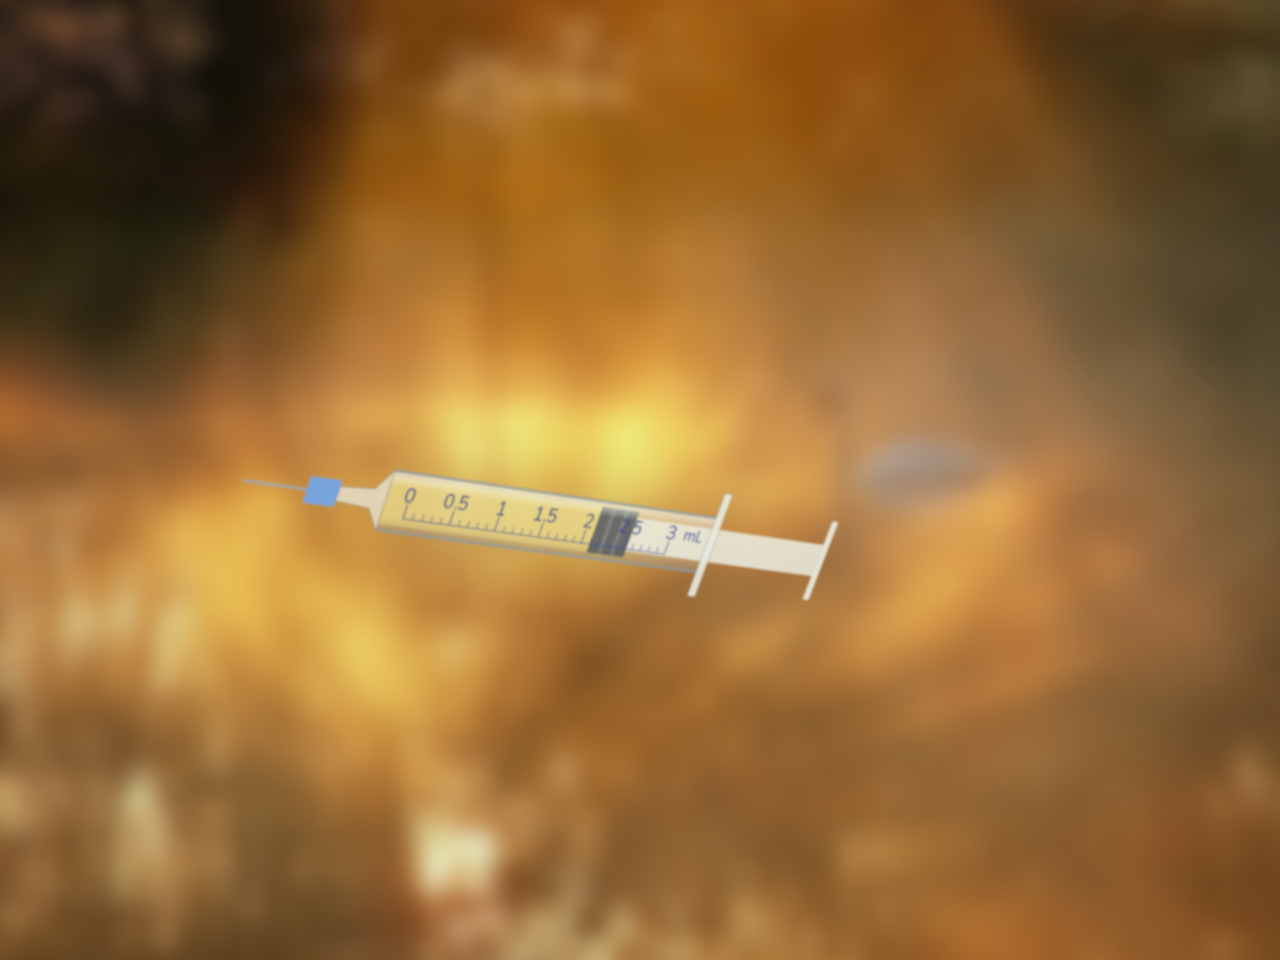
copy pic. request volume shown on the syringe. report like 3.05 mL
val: 2.1 mL
